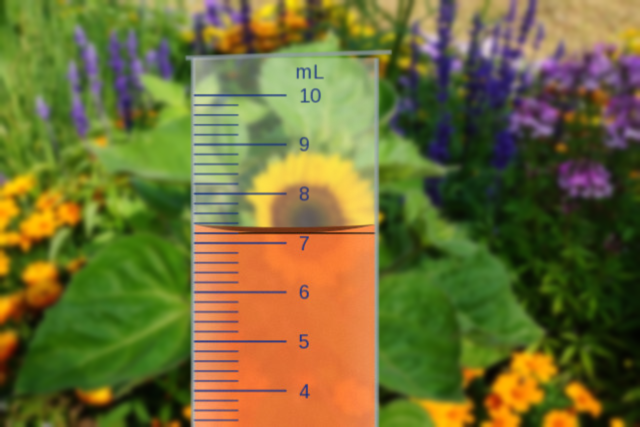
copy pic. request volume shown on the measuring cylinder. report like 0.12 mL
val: 7.2 mL
